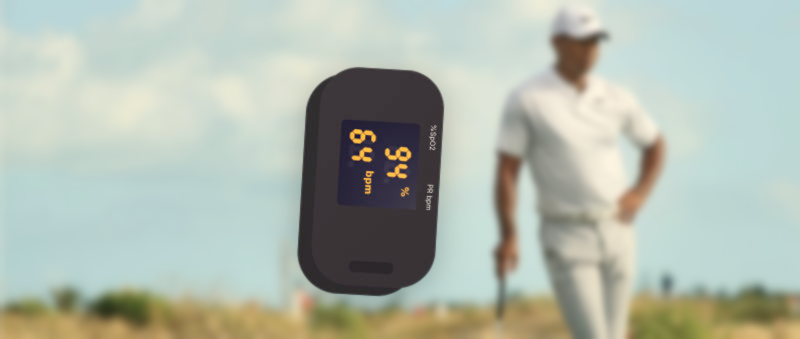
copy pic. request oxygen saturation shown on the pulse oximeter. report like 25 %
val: 94 %
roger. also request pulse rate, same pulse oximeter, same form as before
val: 64 bpm
